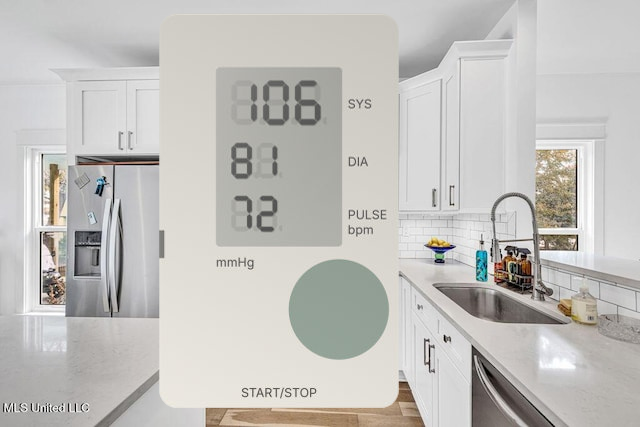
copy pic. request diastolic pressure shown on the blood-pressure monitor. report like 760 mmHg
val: 81 mmHg
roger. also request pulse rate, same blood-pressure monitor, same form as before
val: 72 bpm
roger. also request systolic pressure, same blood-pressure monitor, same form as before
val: 106 mmHg
